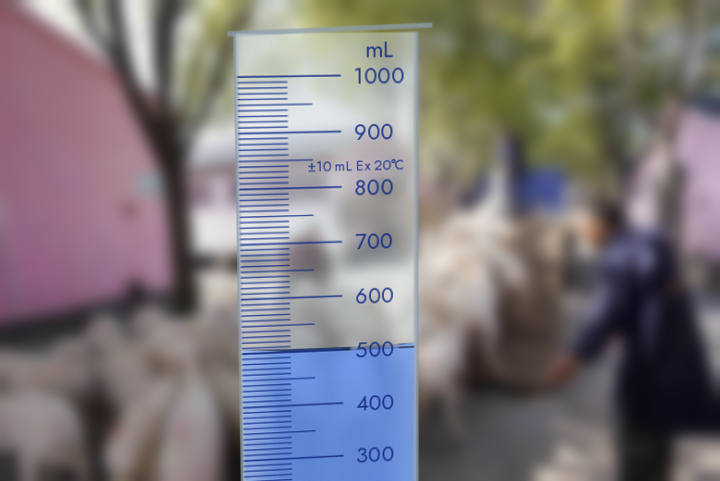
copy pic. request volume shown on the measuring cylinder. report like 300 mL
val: 500 mL
